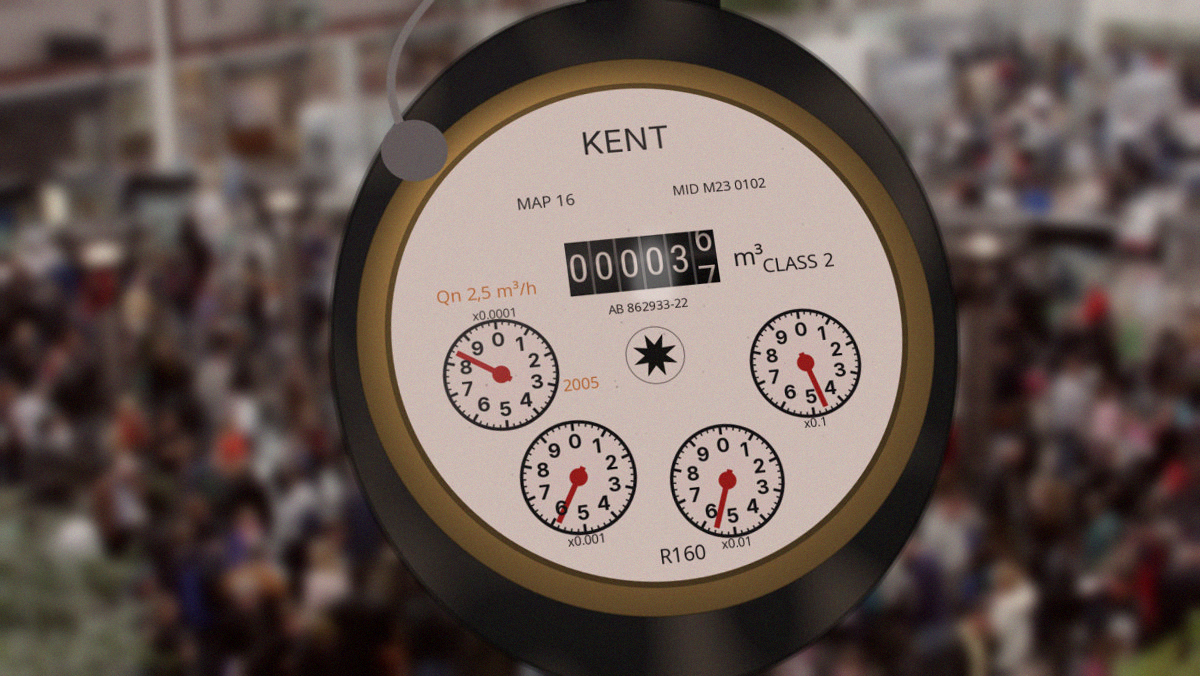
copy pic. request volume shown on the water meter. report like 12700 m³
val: 36.4558 m³
